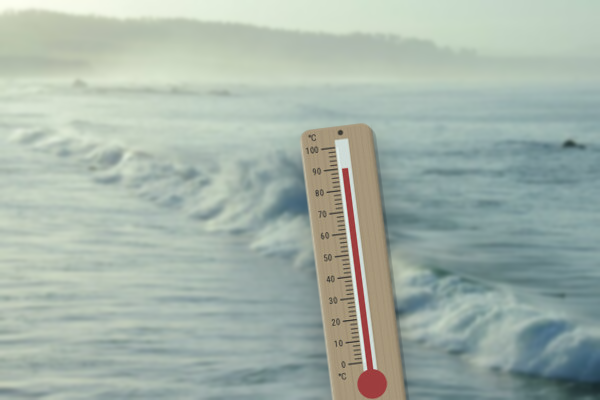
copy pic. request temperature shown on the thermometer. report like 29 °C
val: 90 °C
